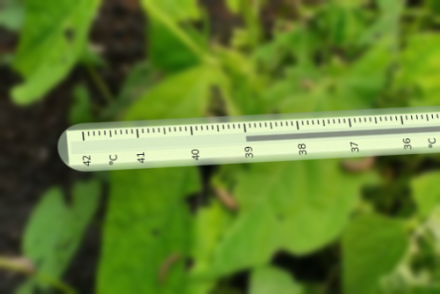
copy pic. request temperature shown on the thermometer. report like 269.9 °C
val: 39 °C
